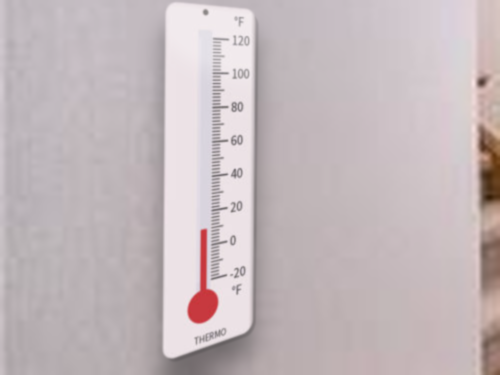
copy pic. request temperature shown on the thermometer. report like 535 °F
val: 10 °F
